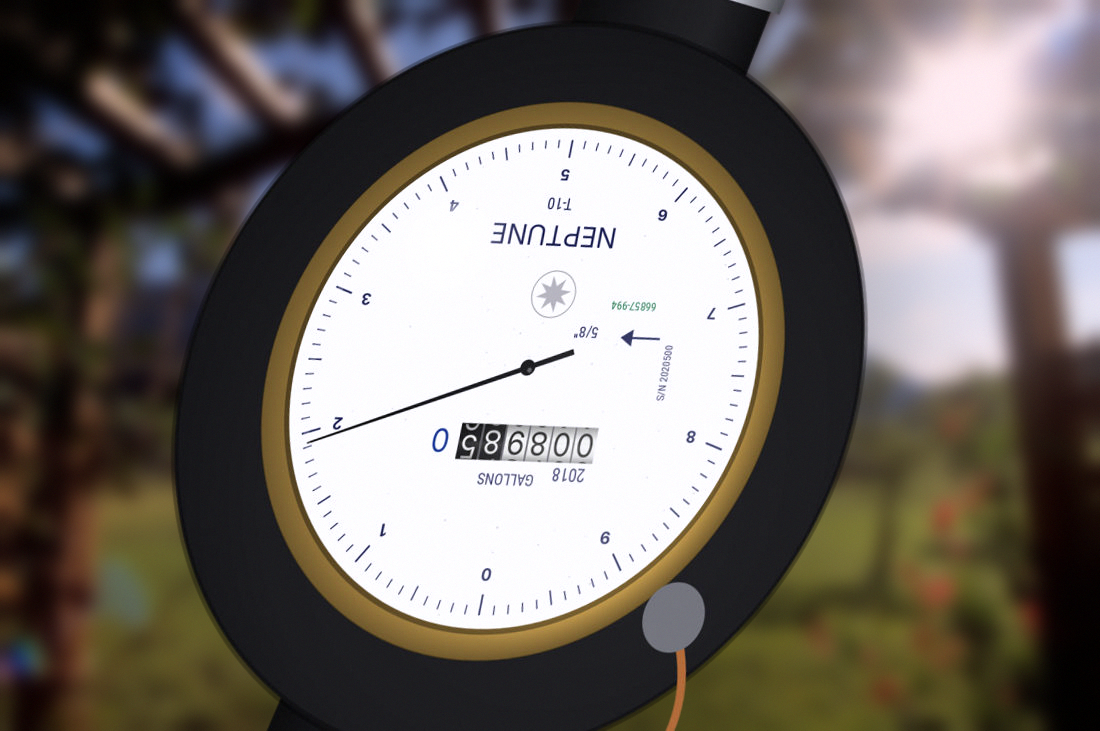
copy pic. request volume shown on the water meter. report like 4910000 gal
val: 89851.9 gal
